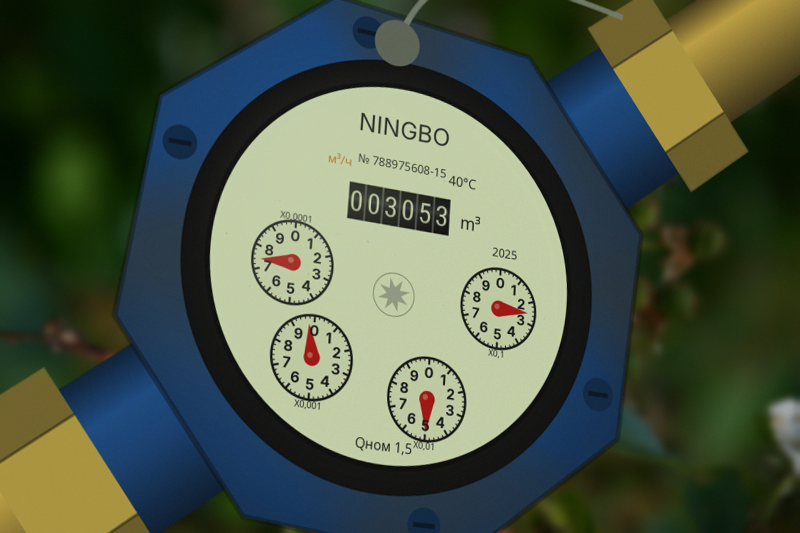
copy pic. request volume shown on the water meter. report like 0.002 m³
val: 3053.2497 m³
